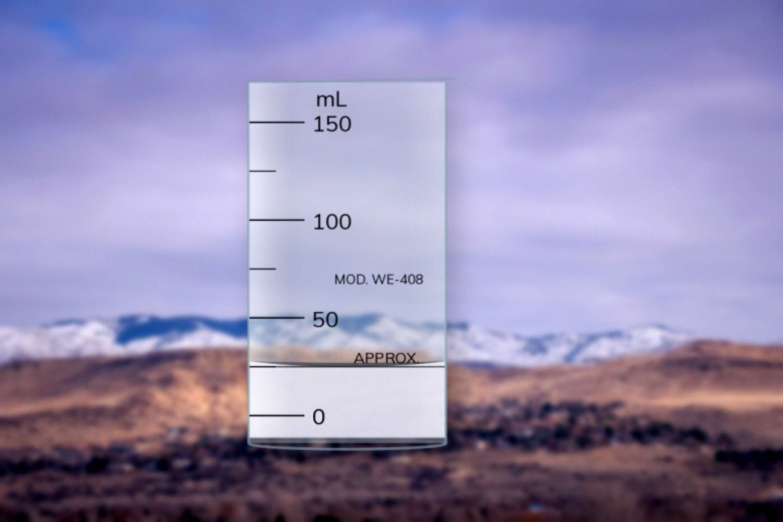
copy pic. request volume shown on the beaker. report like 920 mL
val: 25 mL
